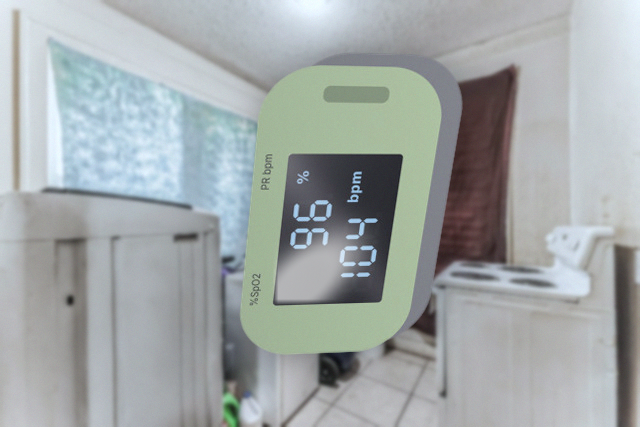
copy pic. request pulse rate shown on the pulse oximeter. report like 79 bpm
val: 104 bpm
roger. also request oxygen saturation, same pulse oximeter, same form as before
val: 96 %
